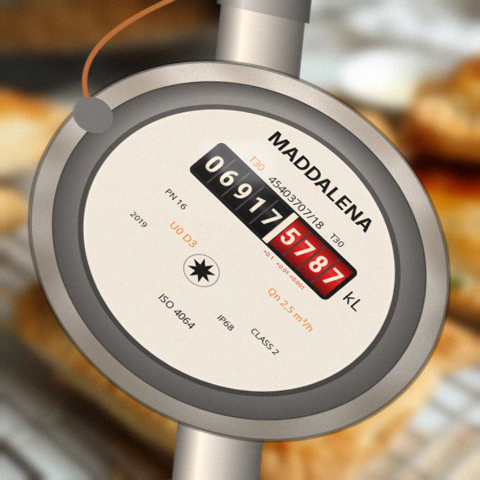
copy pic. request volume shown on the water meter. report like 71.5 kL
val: 6917.5787 kL
